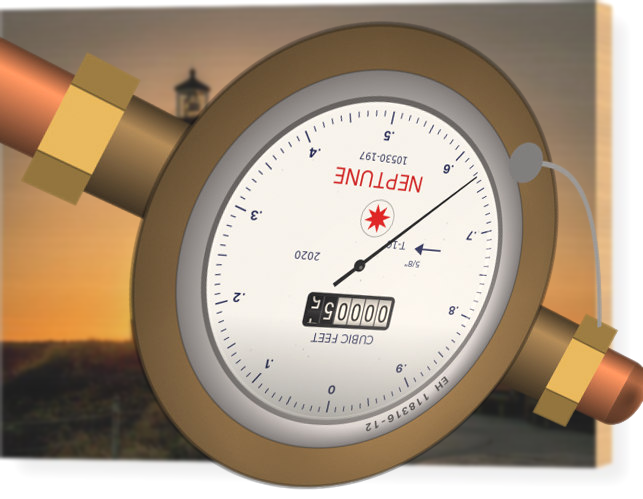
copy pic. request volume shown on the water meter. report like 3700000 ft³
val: 54.63 ft³
